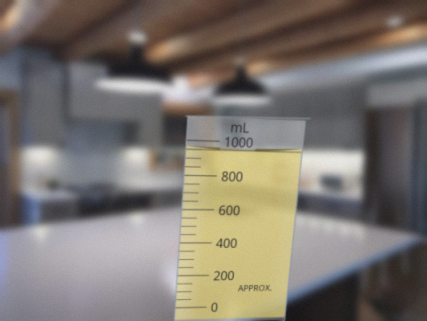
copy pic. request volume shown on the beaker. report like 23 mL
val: 950 mL
